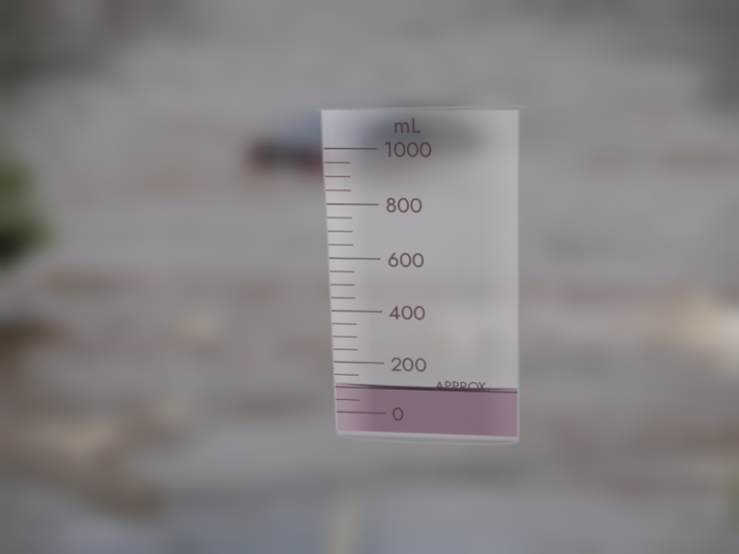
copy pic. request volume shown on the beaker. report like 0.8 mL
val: 100 mL
